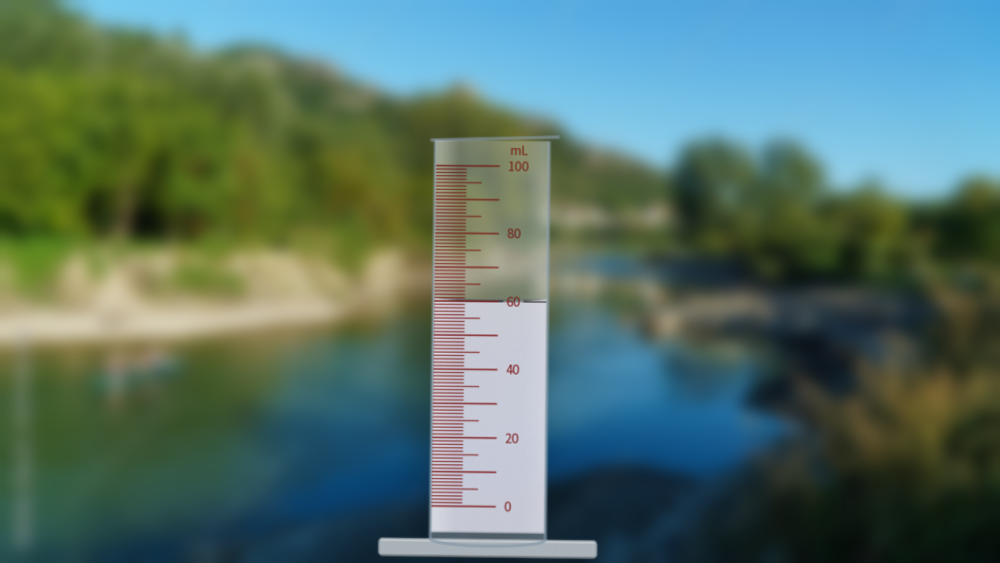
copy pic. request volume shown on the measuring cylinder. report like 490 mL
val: 60 mL
